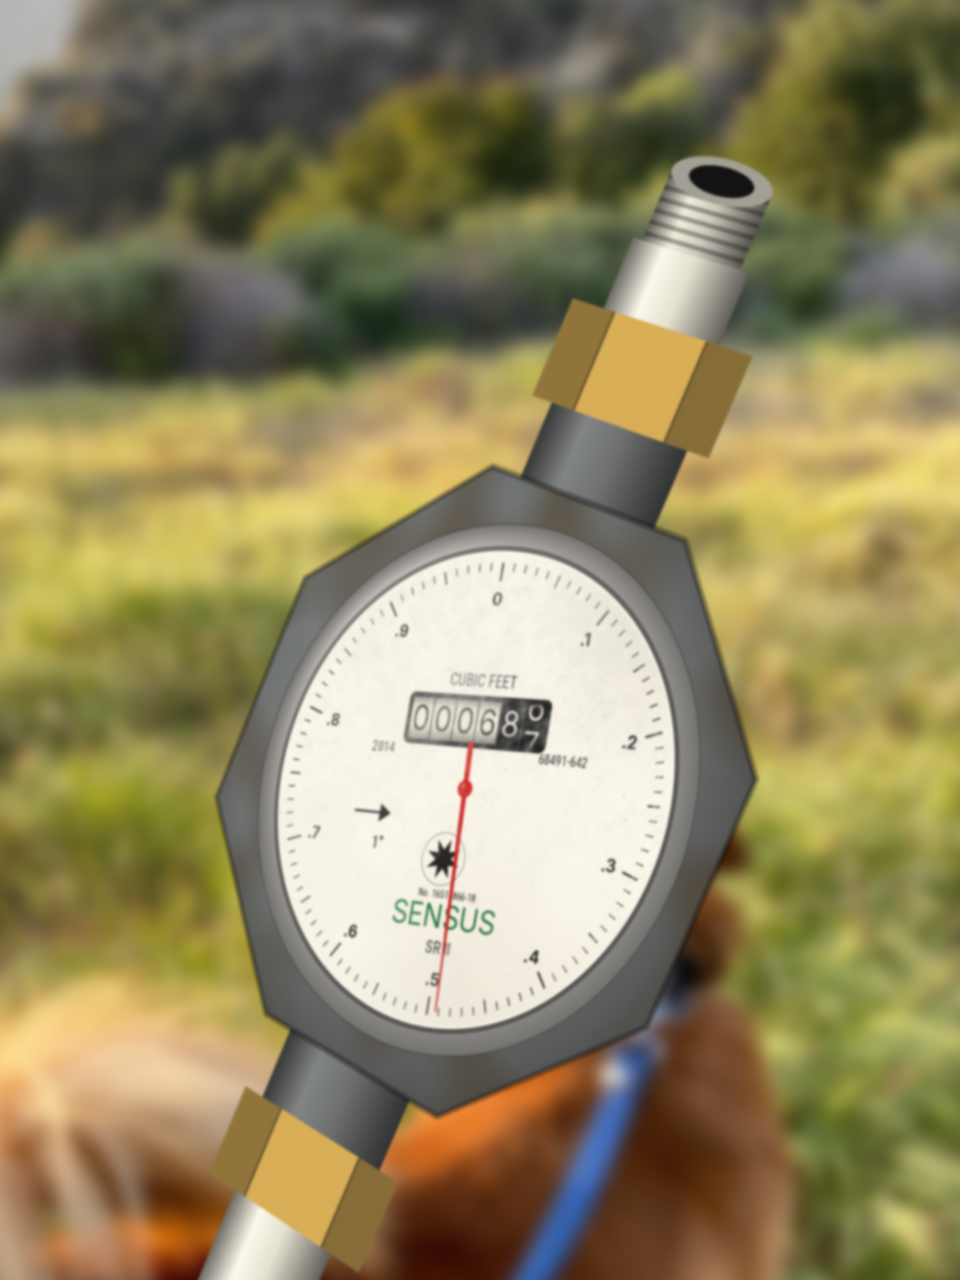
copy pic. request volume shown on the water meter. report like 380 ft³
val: 686.49 ft³
